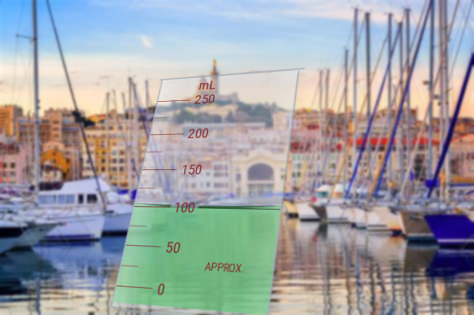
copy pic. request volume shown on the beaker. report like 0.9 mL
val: 100 mL
